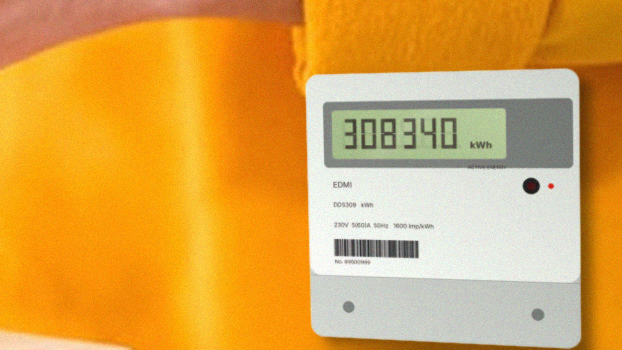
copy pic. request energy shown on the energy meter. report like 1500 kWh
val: 308340 kWh
